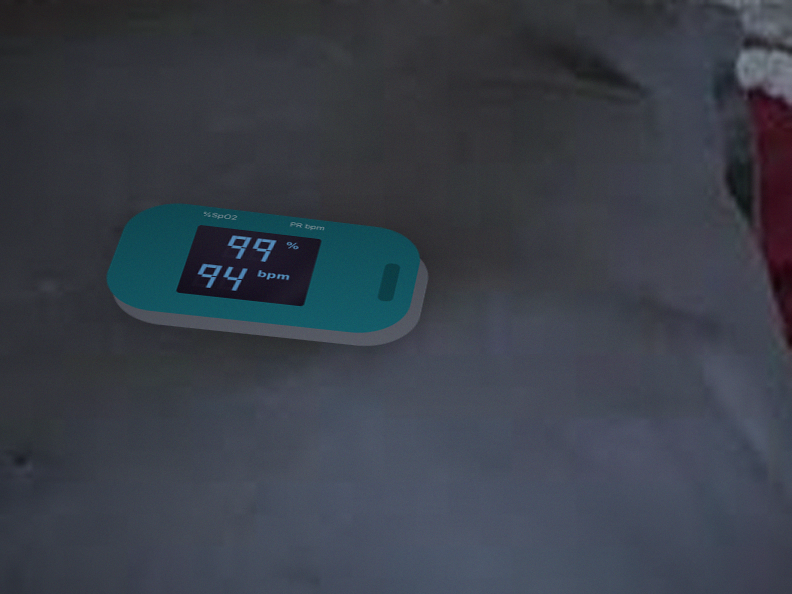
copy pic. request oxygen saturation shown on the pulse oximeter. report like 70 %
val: 99 %
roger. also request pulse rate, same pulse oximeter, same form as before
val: 94 bpm
